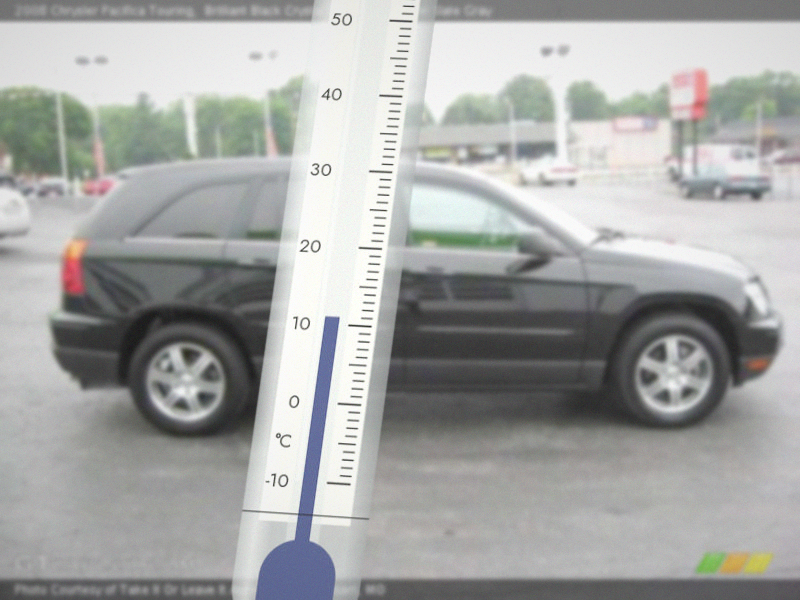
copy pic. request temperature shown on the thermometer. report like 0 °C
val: 11 °C
